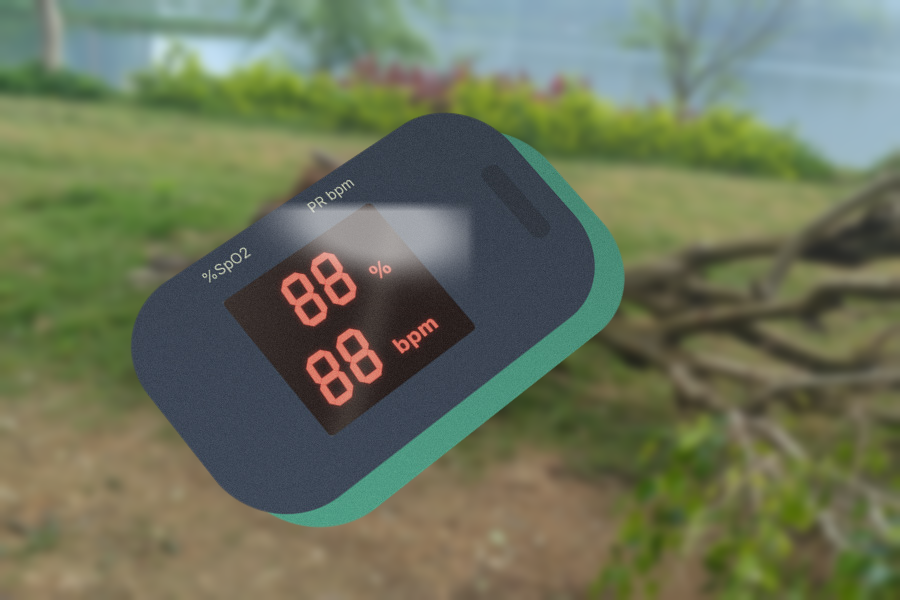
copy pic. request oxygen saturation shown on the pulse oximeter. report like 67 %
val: 88 %
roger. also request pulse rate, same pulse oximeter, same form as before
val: 88 bpm
